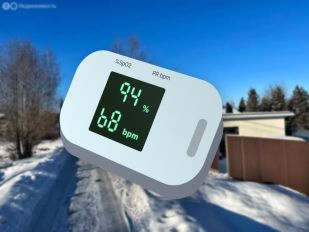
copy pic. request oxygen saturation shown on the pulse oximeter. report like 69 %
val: 94 %
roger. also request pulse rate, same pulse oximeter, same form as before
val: 68 bpm
